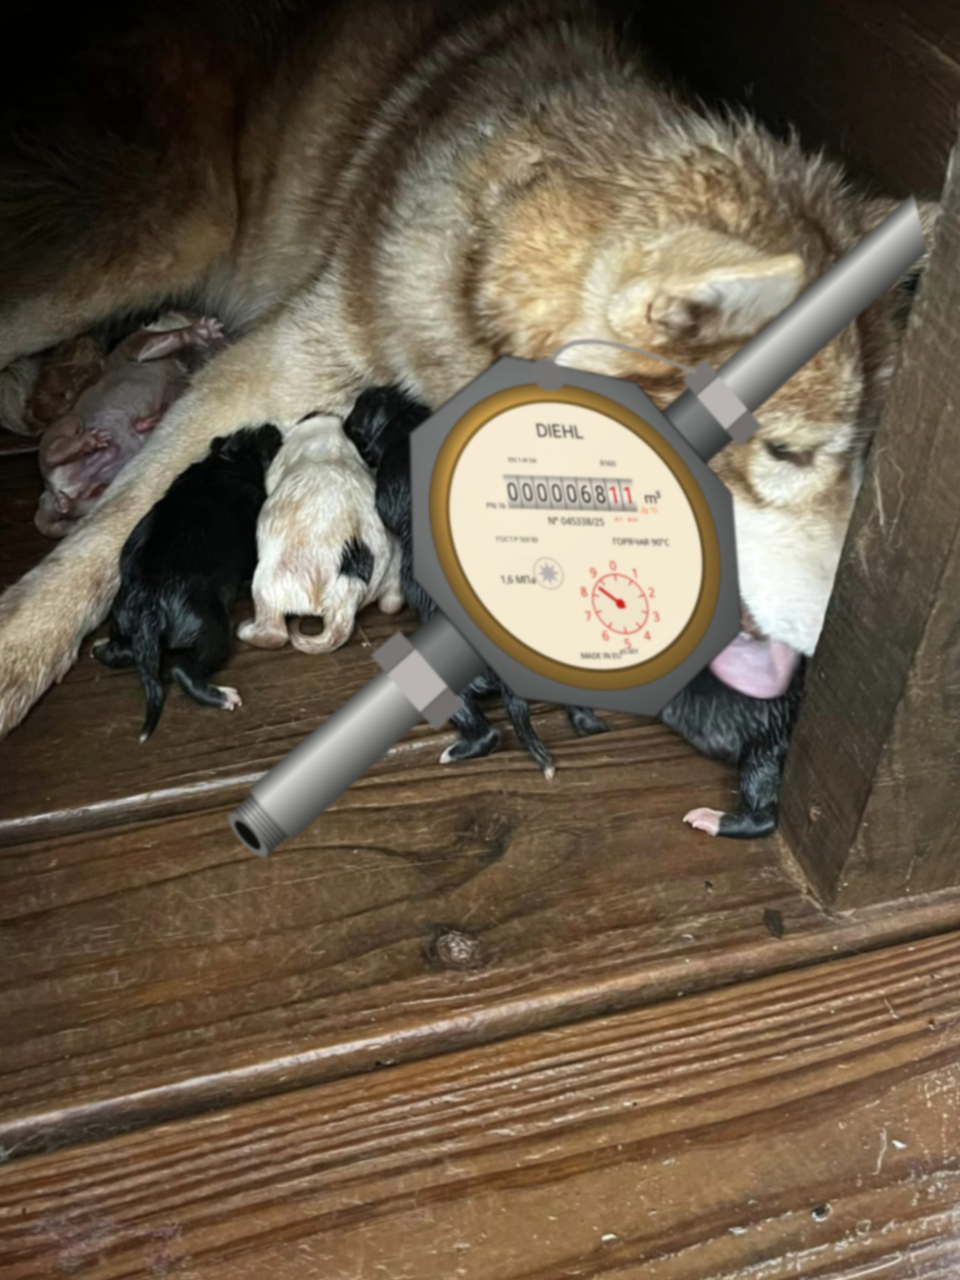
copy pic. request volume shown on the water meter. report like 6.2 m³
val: 68.118 m³
